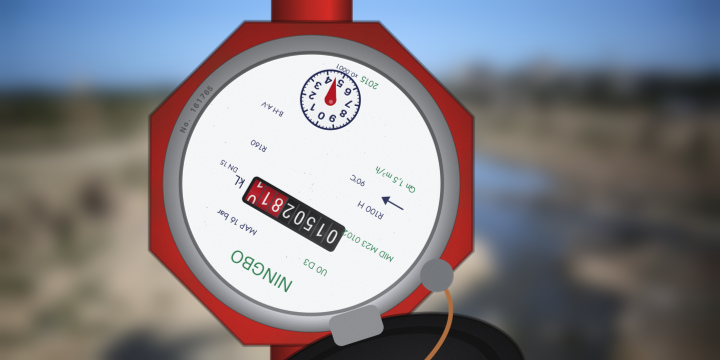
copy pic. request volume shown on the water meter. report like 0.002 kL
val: 1502.8104 kL
